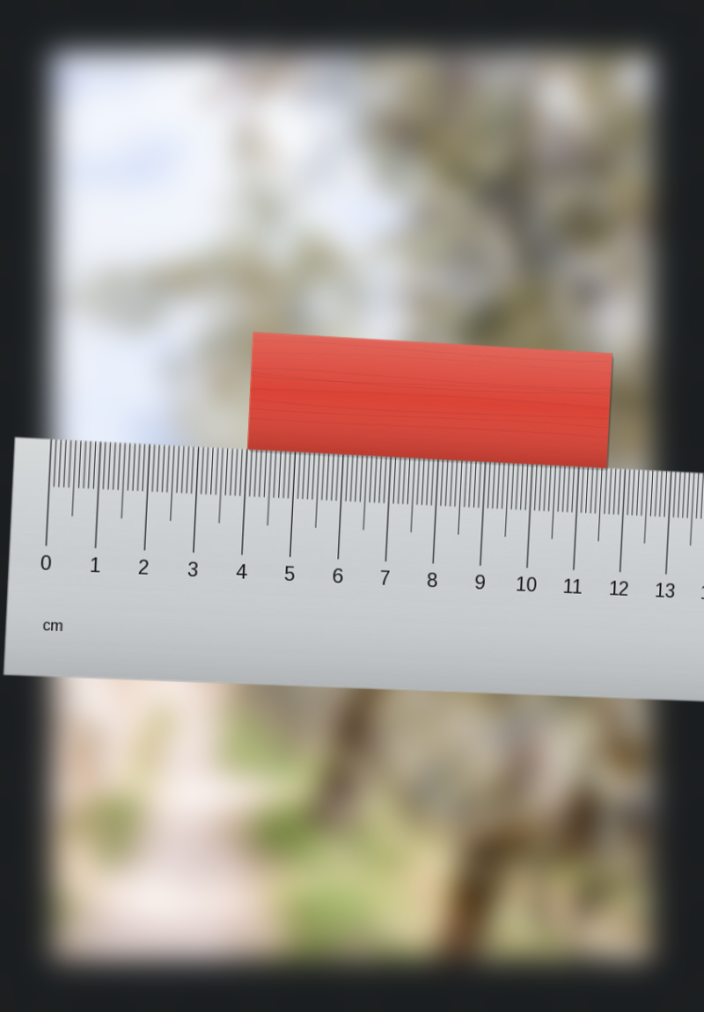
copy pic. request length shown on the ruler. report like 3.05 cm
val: 7.6 cm
